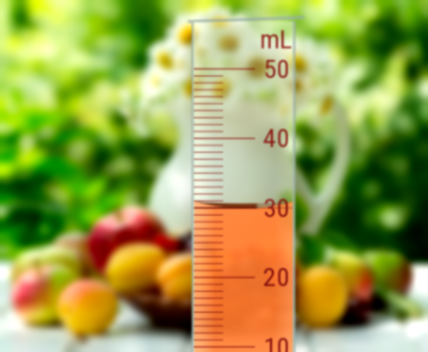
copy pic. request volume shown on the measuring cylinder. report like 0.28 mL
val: 30 mL
